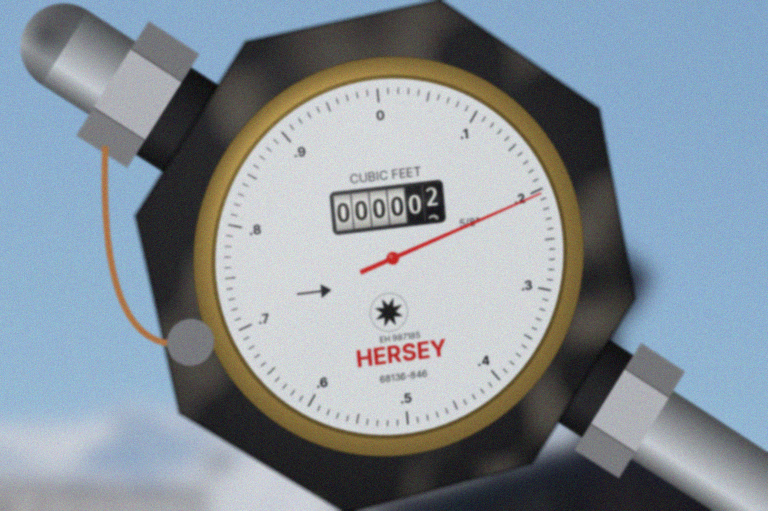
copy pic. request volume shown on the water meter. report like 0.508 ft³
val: 2.20 ft³
